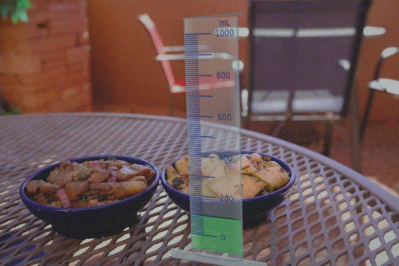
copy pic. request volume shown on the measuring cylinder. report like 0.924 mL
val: 100 mL
